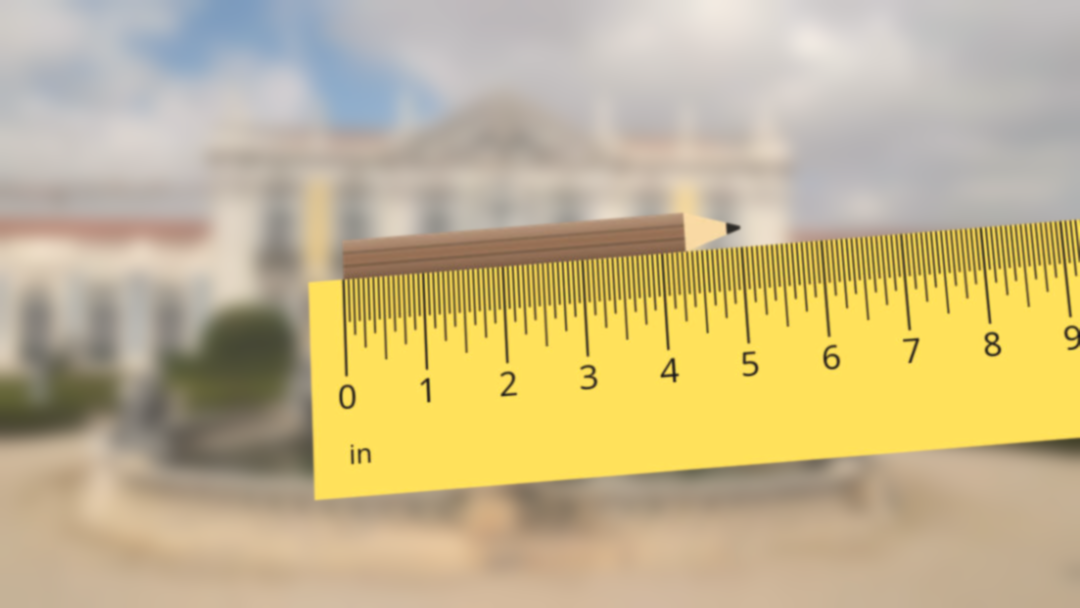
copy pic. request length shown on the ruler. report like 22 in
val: 5 in
